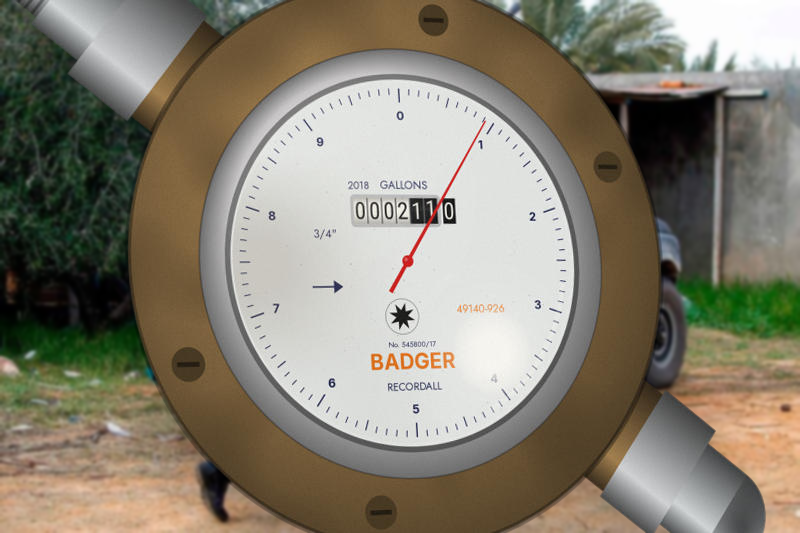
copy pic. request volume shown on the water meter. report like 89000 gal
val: 2110.9 gal
